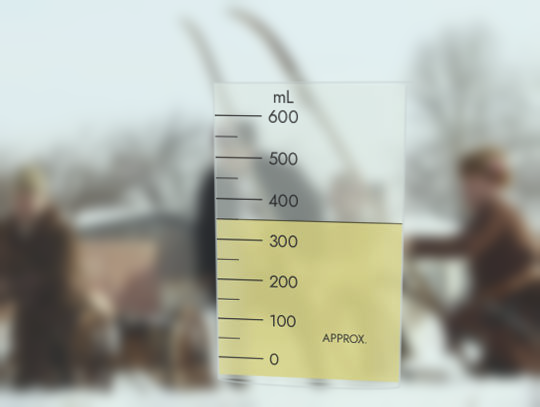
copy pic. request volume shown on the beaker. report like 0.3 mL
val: 350 mL
